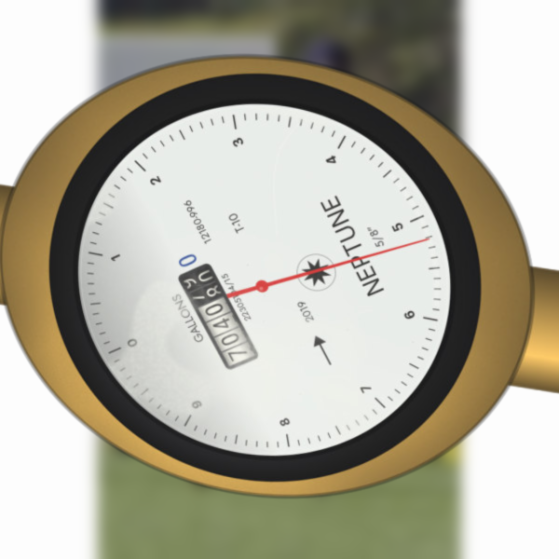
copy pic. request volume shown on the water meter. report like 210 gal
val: 7040795.2 gal
